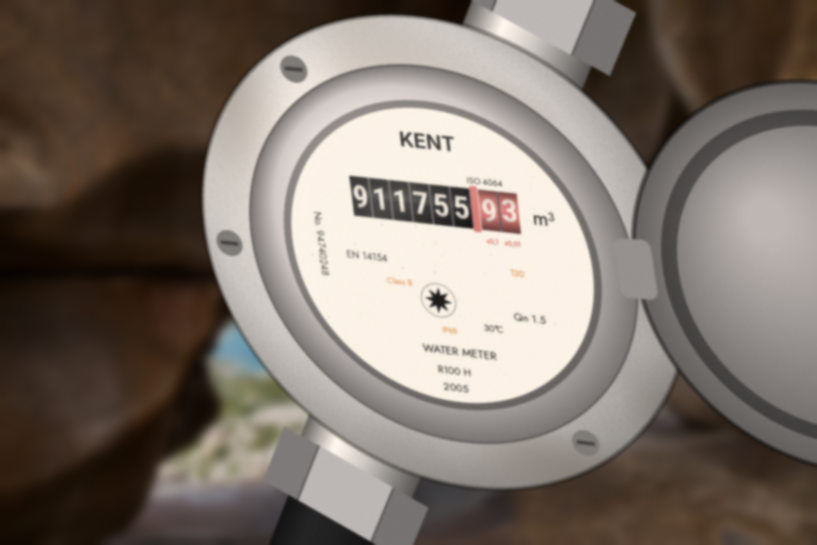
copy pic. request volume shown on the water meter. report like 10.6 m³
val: 911755.93 m³
